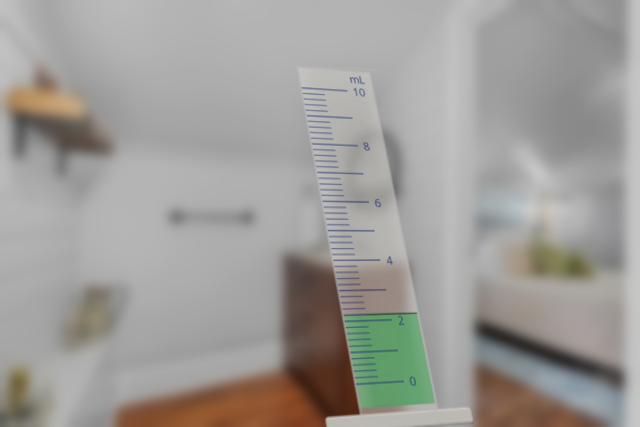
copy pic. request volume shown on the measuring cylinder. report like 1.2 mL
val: 2.2 mL
